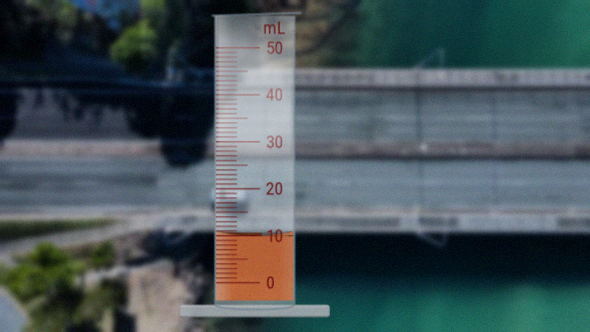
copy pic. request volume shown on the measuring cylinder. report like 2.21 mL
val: 10 mL
